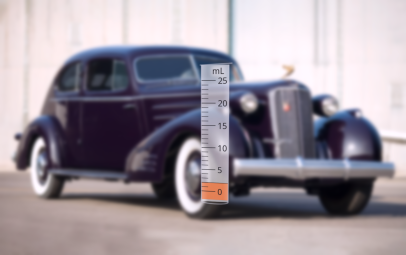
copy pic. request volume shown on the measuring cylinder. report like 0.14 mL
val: 2 mL
